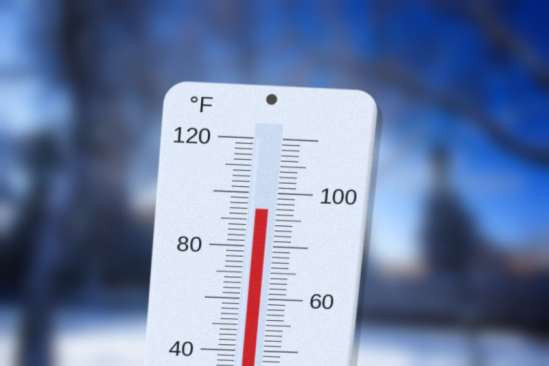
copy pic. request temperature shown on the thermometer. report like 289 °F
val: 94 °F
